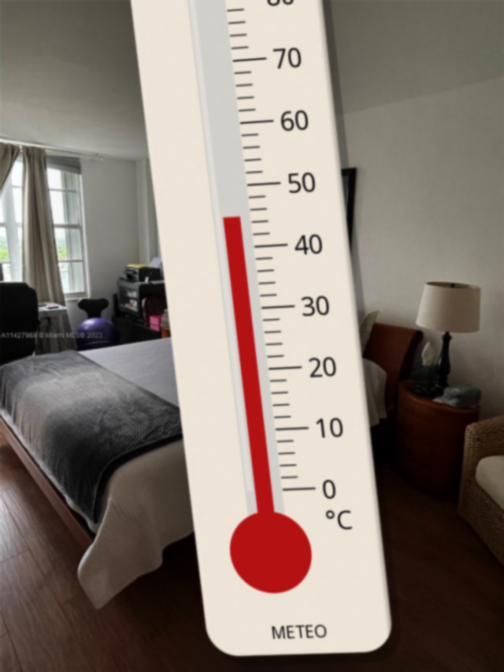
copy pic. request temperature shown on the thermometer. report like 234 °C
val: 45 °C
